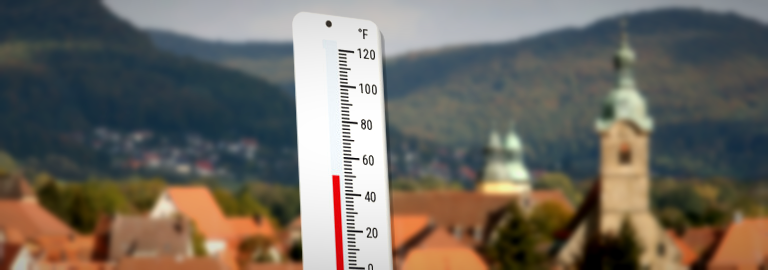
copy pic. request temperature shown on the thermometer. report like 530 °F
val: 50 °F
